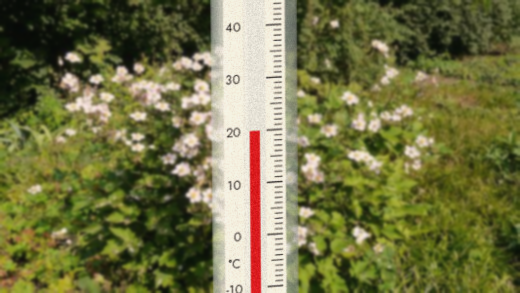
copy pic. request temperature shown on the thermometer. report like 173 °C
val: 20 °C
